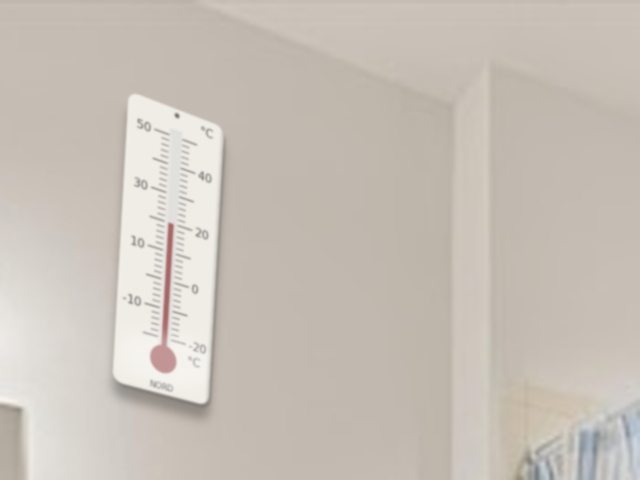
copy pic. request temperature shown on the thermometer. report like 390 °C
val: 20 °C
